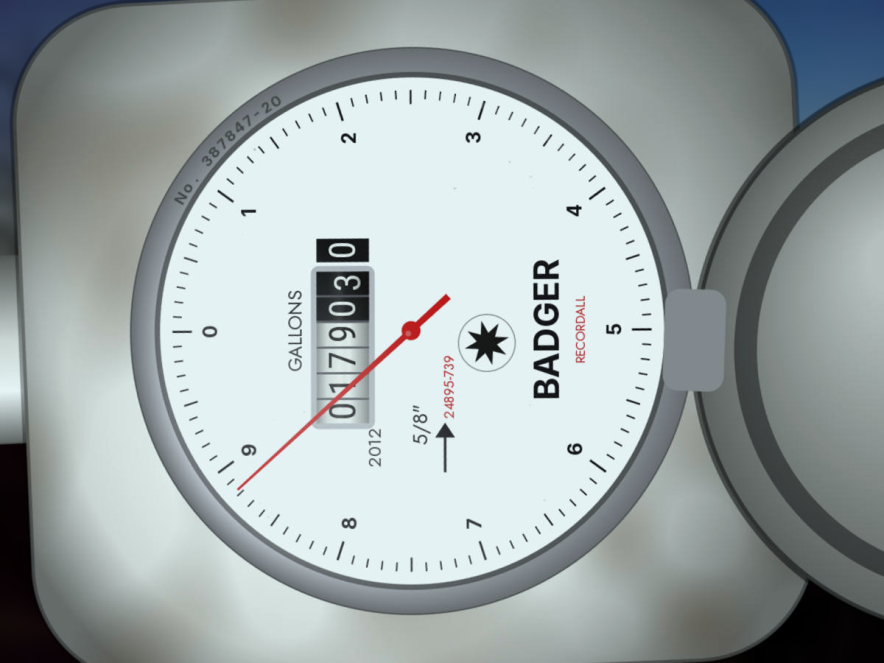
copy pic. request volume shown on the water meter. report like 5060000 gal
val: 179028.8 gal
